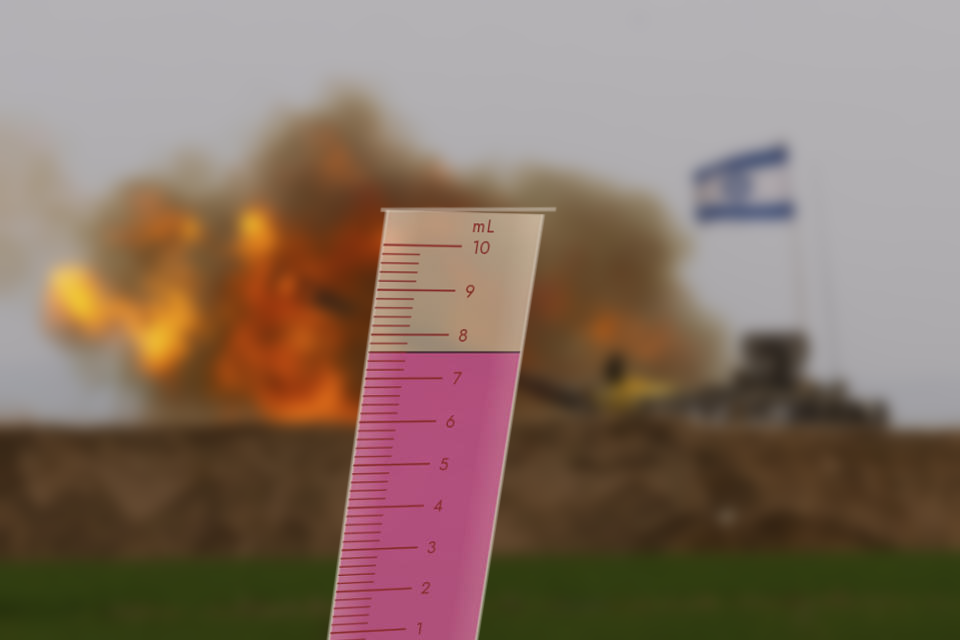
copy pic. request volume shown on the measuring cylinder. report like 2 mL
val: 7.6 mL
